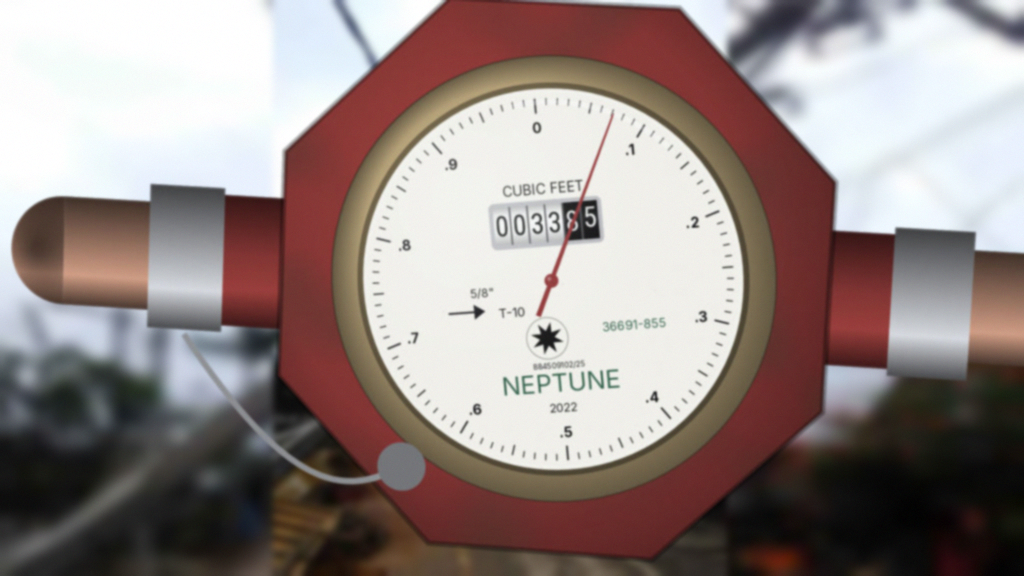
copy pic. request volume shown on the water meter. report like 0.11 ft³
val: 3385.07 ft³
